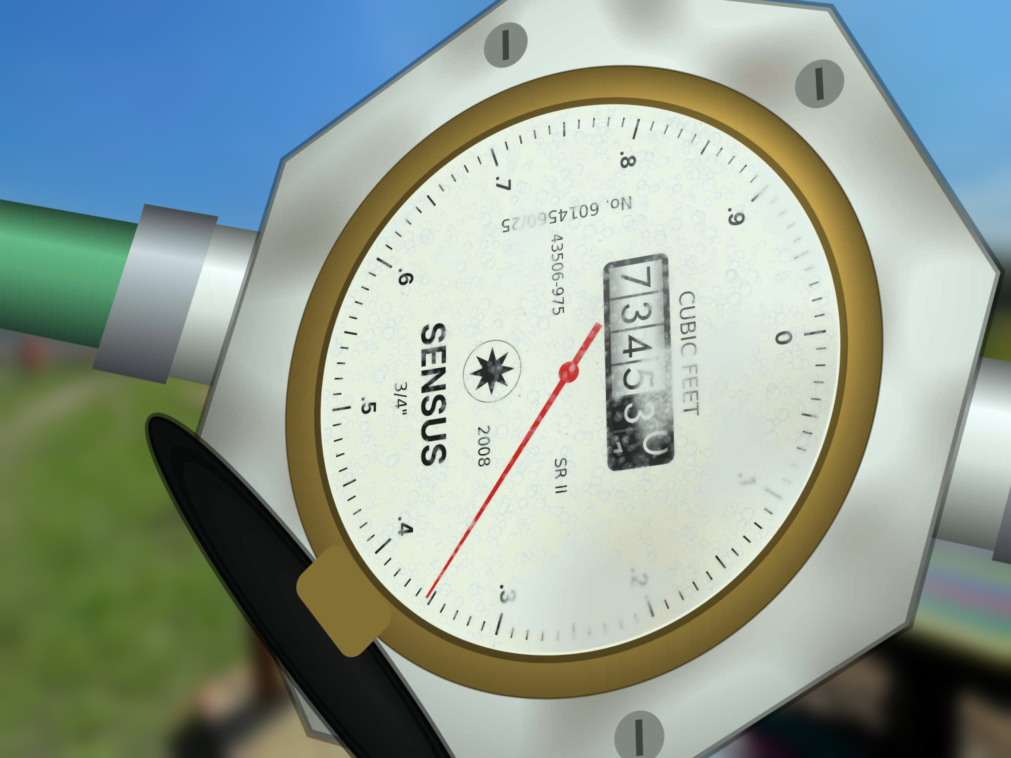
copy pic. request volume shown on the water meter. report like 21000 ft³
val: 734530.35 ft³
